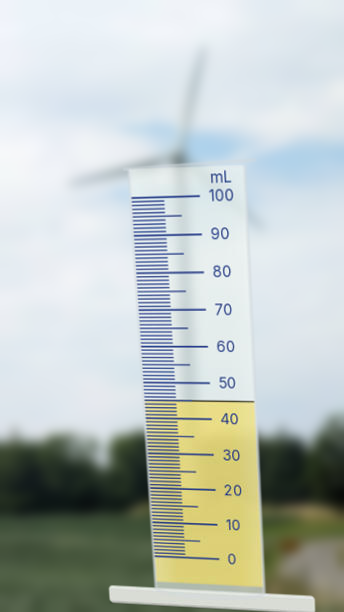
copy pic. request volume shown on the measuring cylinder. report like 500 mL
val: 45 mL
